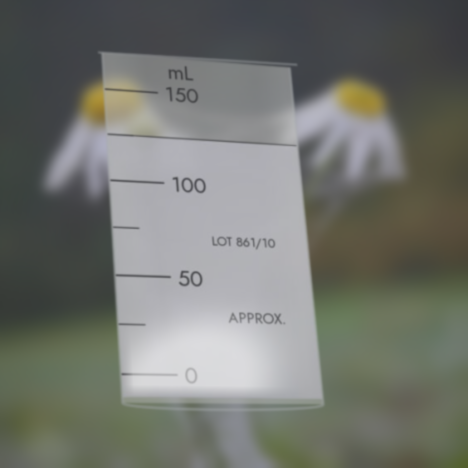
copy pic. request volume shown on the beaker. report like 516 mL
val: 125 mL
